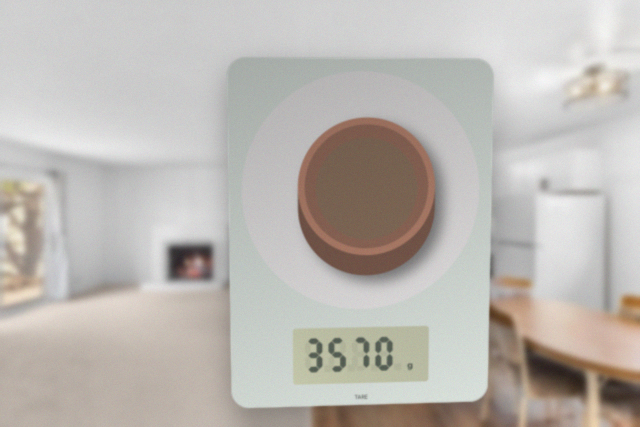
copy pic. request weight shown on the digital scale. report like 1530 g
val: 3570 g
